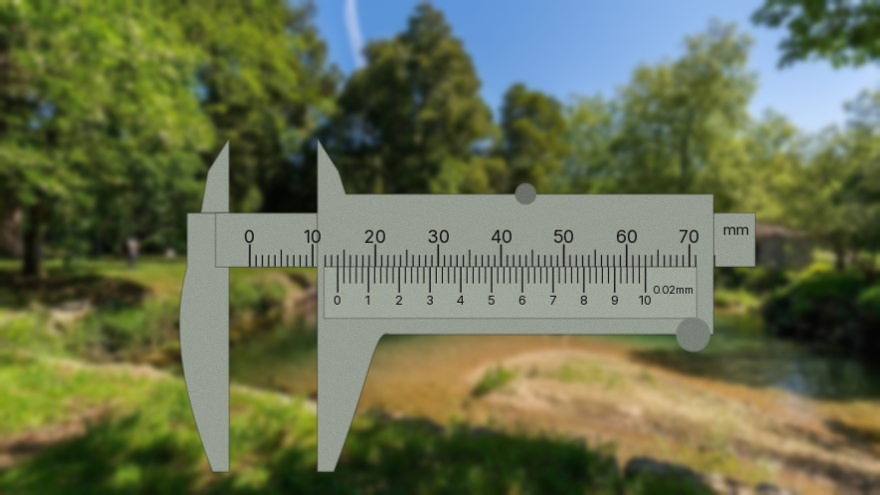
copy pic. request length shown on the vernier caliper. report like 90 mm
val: 14.0 mm
